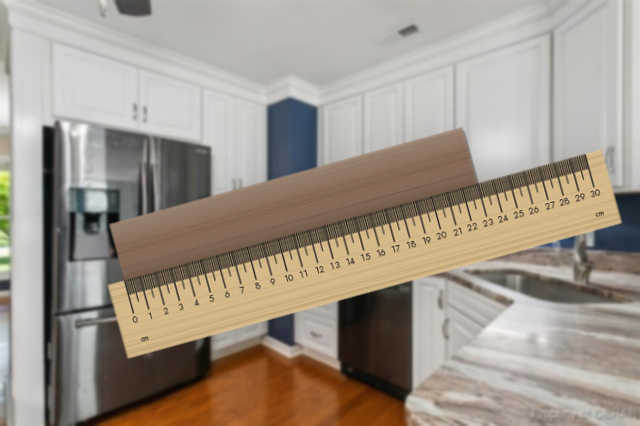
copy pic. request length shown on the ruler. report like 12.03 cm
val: 23 cm
